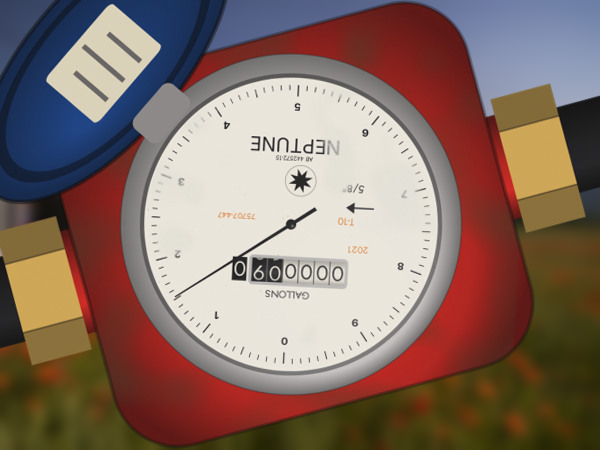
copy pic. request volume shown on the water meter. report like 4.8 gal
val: 91.5 gal
